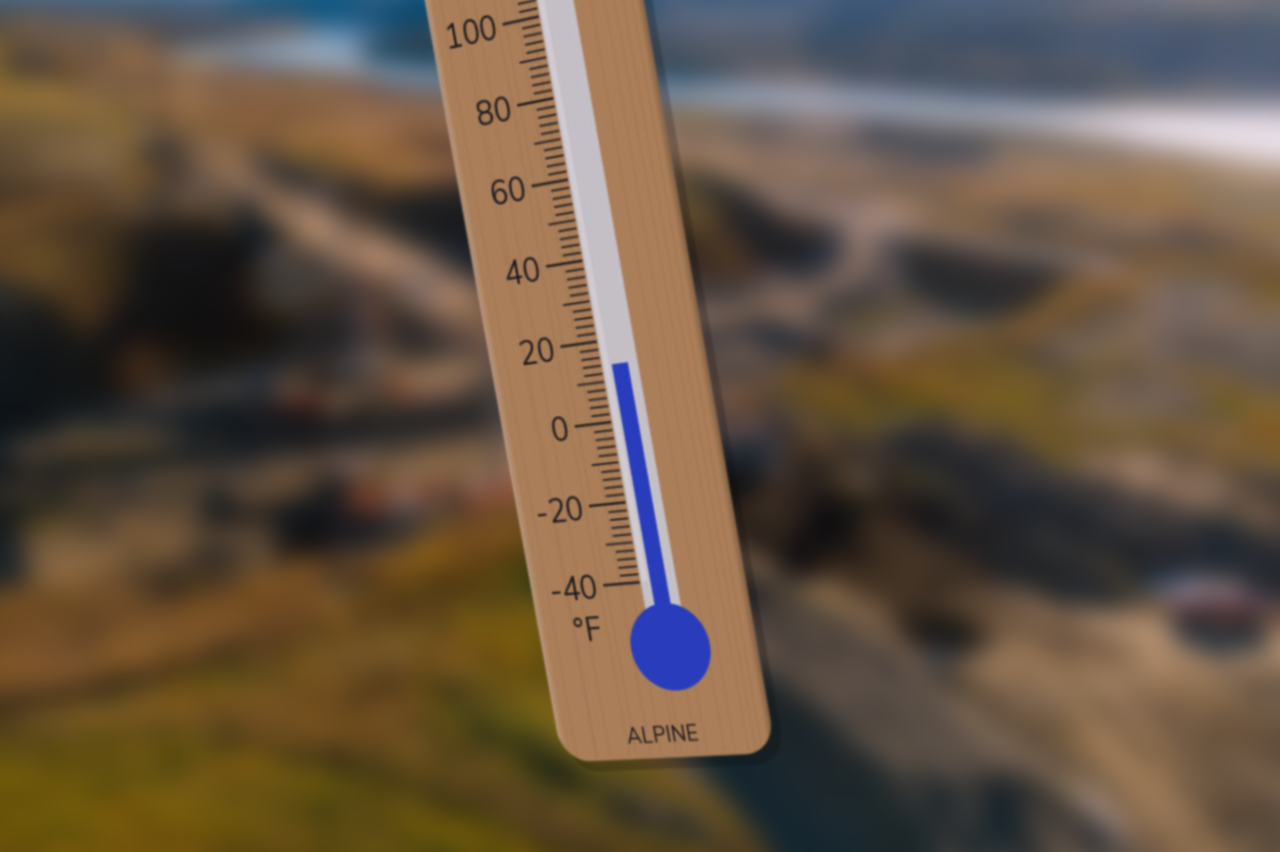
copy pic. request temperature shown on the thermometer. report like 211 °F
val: 14 °F
